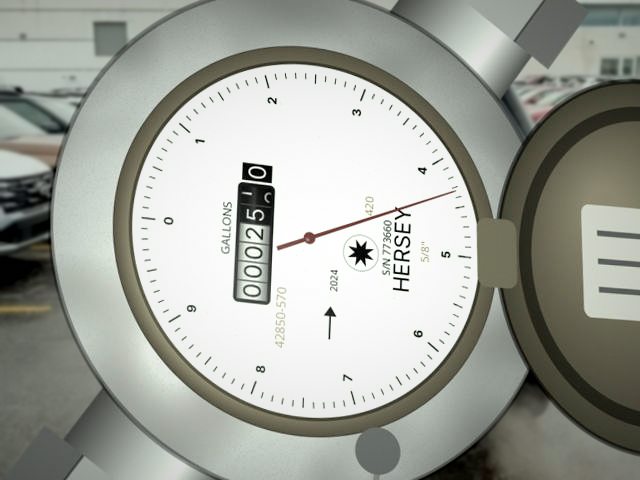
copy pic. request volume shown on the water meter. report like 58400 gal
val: 2514.3 gal
